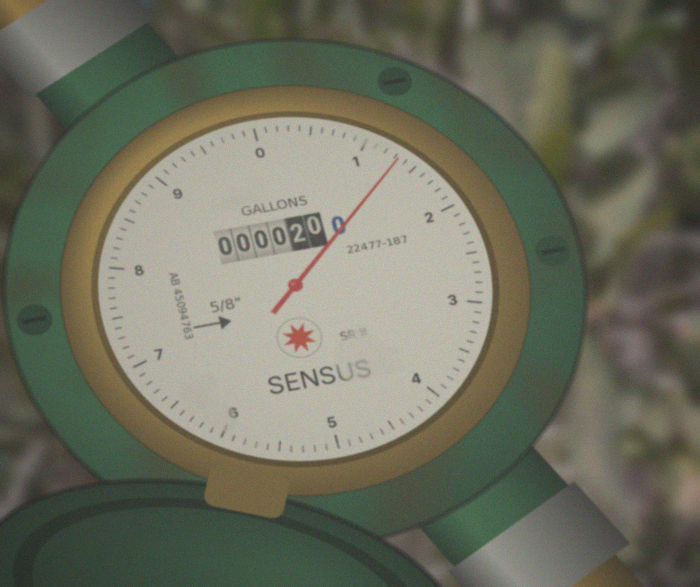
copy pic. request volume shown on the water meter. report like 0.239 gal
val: 201.3 gal
